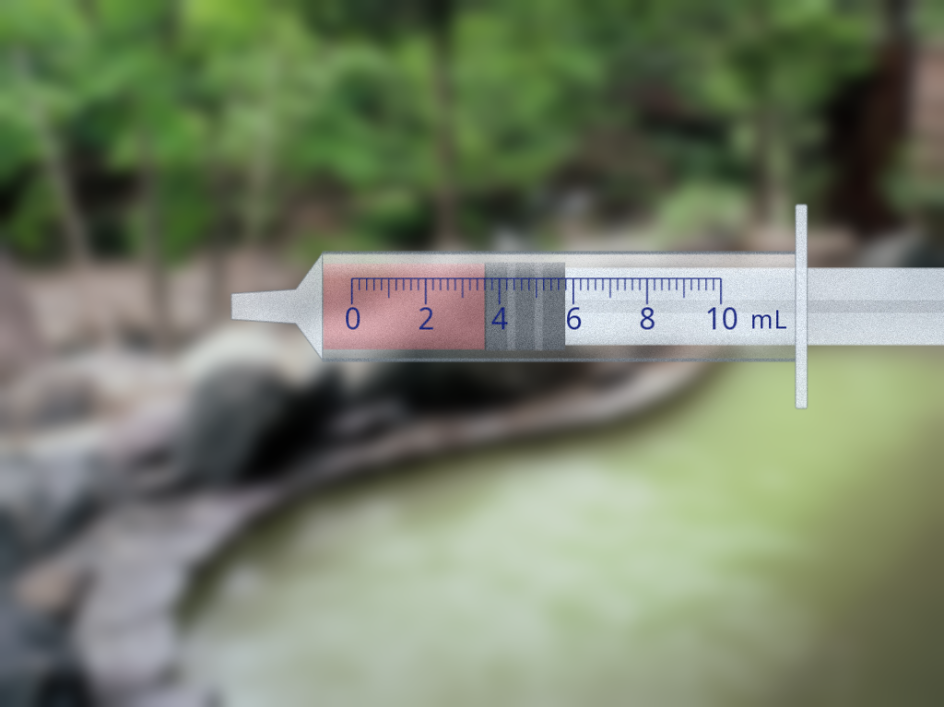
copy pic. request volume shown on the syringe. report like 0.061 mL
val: 3.6 mL
